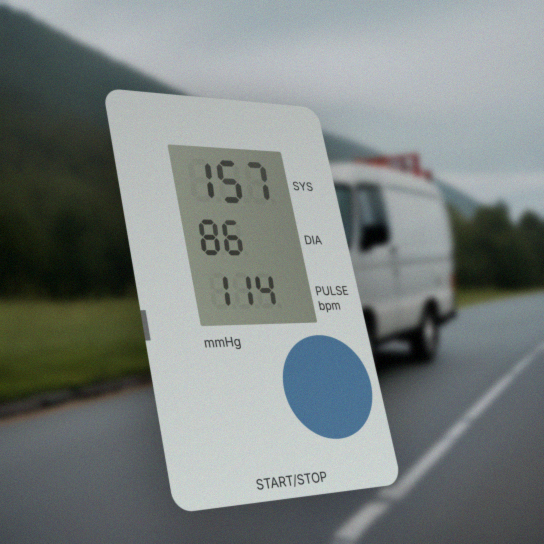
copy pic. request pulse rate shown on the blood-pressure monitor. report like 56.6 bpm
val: 114 bpm
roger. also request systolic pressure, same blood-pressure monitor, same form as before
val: 157 mmHg
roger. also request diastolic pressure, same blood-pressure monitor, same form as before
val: 86 mmHg
